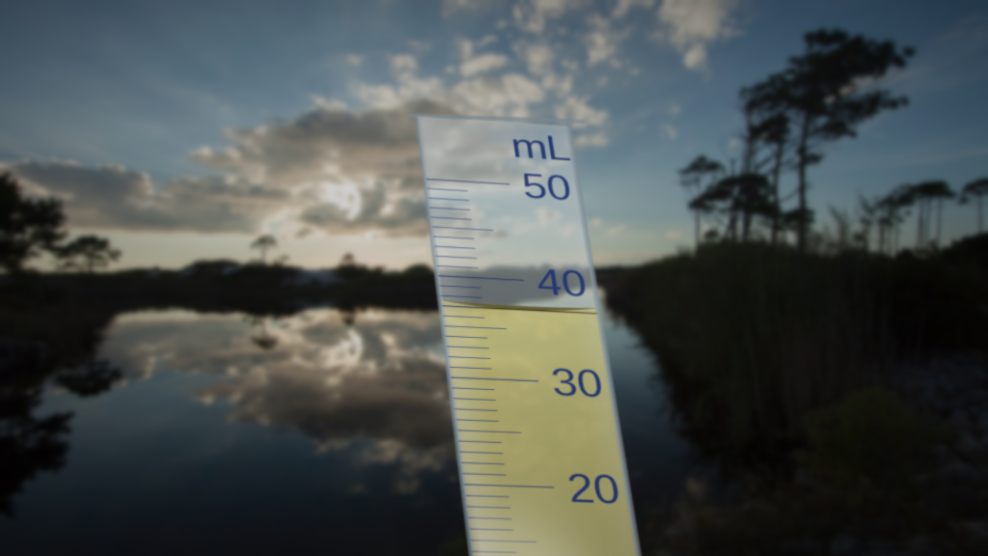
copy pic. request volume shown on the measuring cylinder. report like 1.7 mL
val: 37 mL
